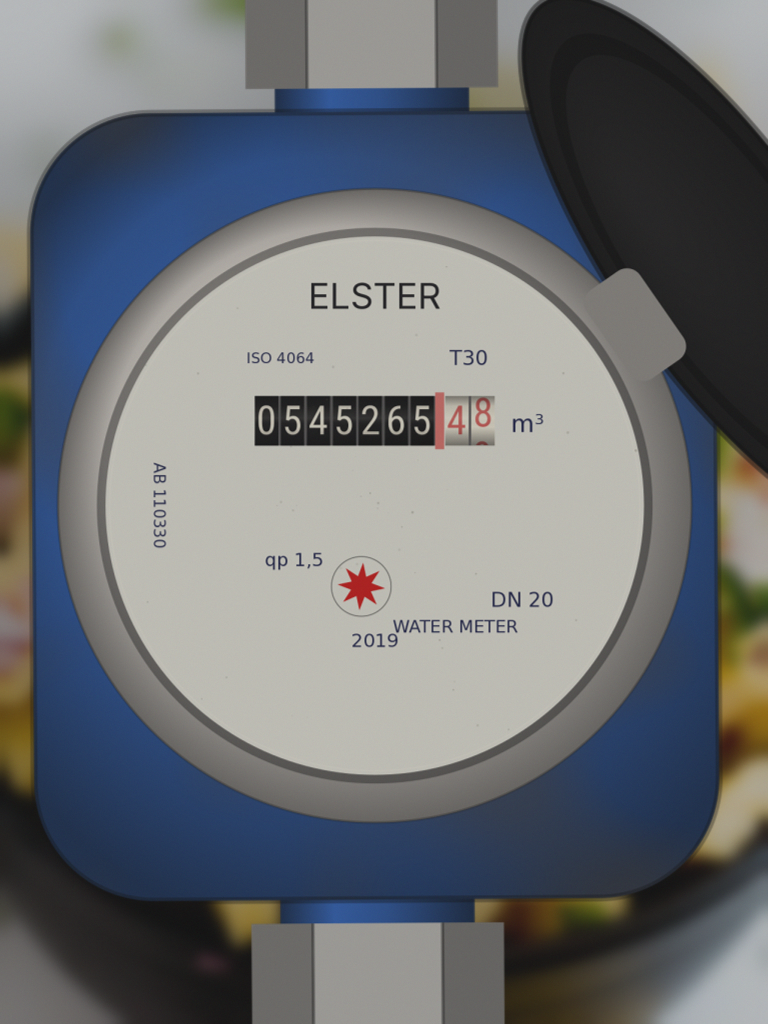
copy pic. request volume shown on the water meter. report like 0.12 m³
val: 545265.48 m³
